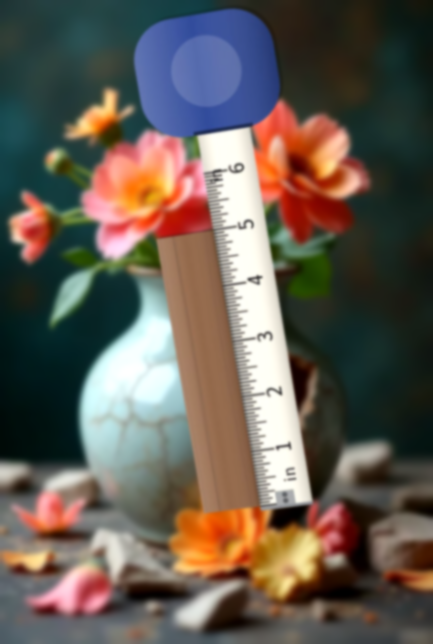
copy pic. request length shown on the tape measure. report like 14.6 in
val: 5 in
